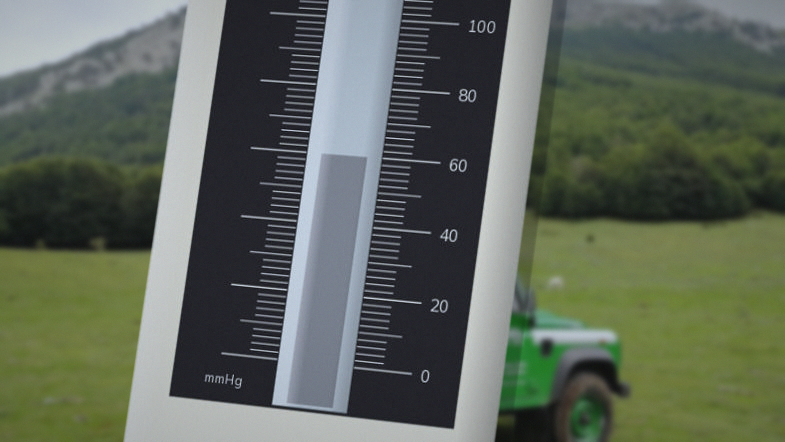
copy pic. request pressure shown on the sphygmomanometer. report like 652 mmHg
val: 60 mmHg
